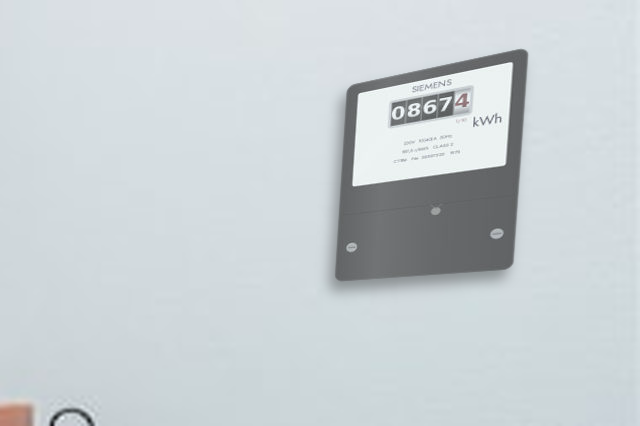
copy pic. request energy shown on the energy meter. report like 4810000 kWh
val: 867.4 kWh
